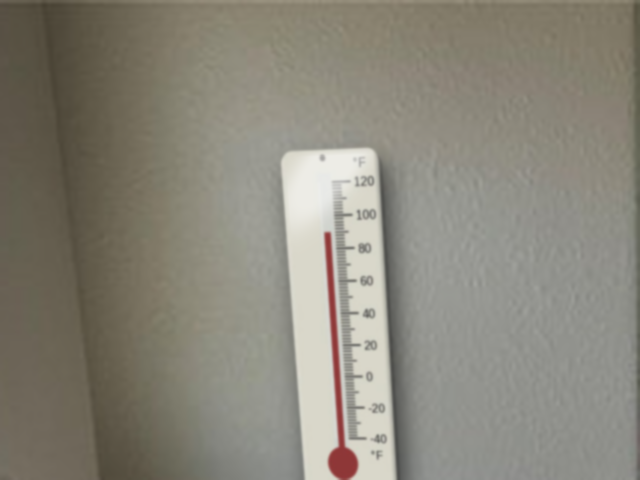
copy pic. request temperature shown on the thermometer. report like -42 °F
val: 90 °F
